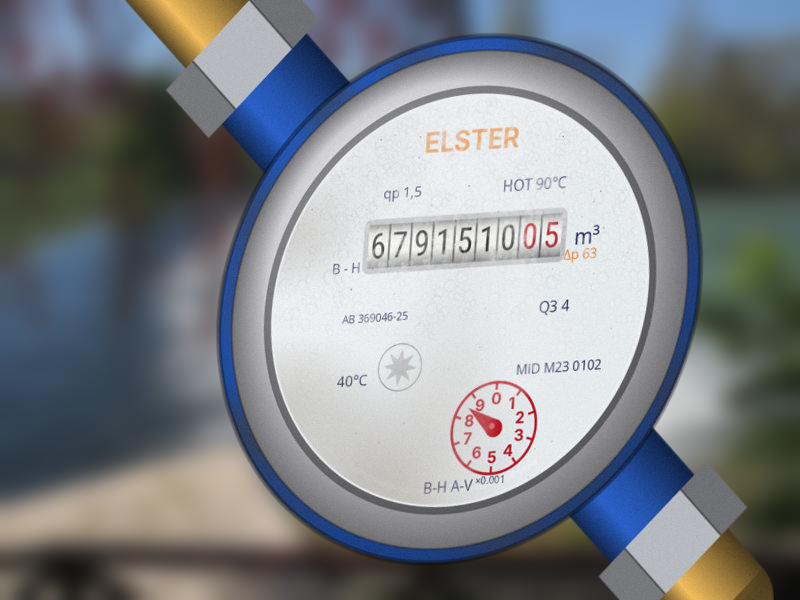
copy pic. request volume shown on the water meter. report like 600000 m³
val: 6791510.058 m³
